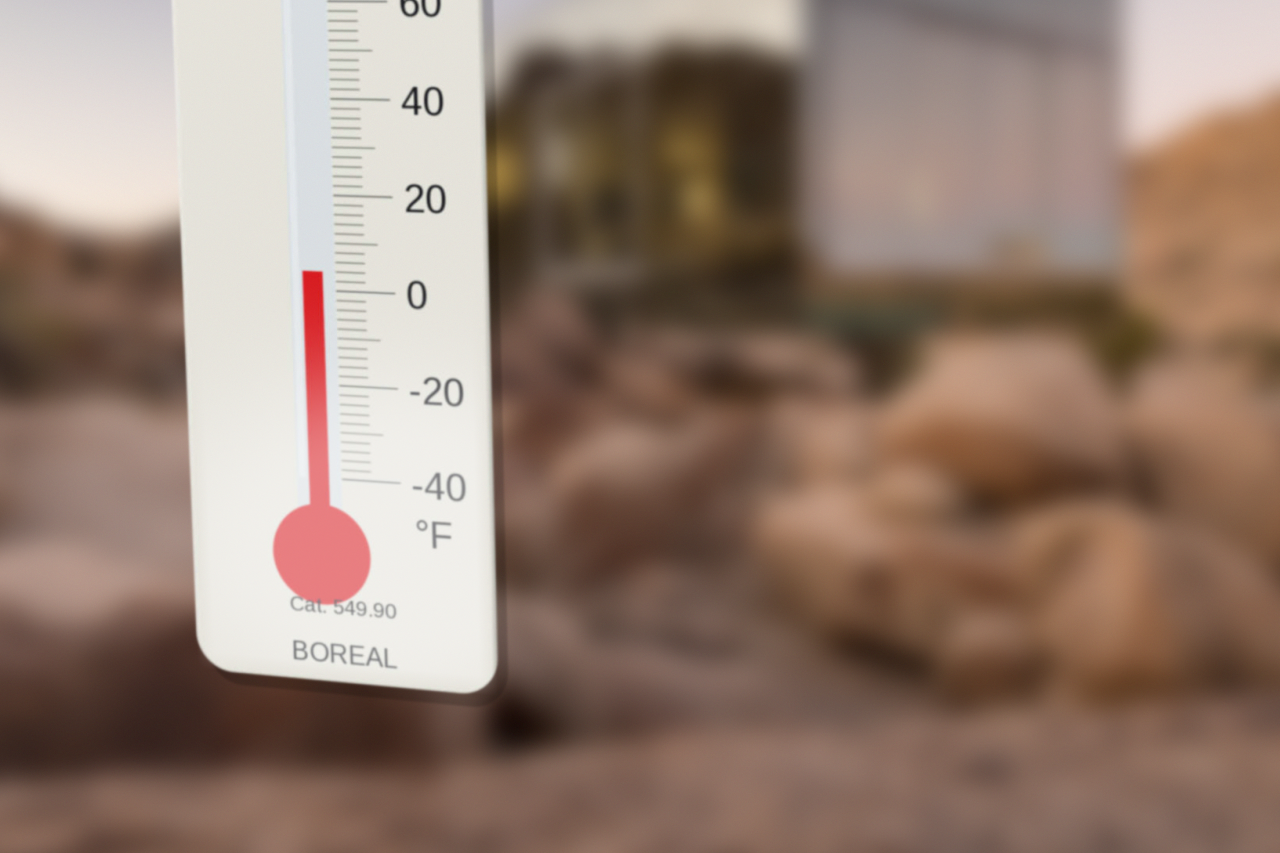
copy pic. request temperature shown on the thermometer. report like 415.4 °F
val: 4 °F
